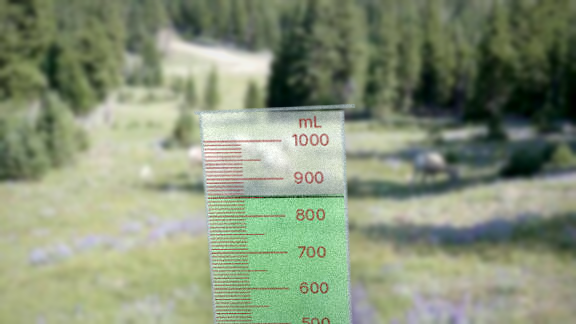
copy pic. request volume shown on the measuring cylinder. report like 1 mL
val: 850 mL
